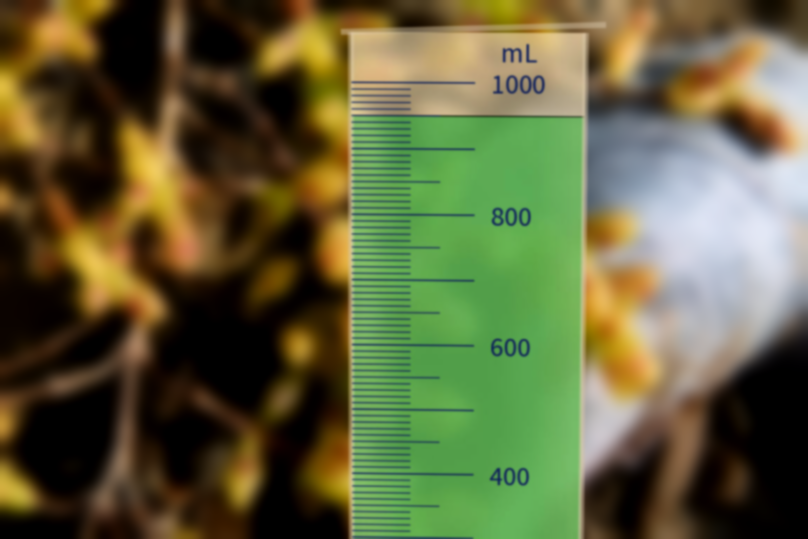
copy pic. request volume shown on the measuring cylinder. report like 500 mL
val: 950 mL
